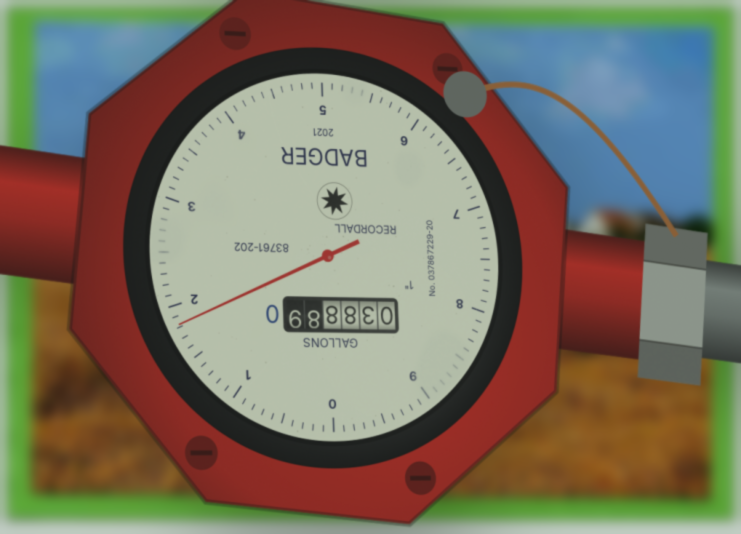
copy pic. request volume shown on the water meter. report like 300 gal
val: 388891.8 gal
